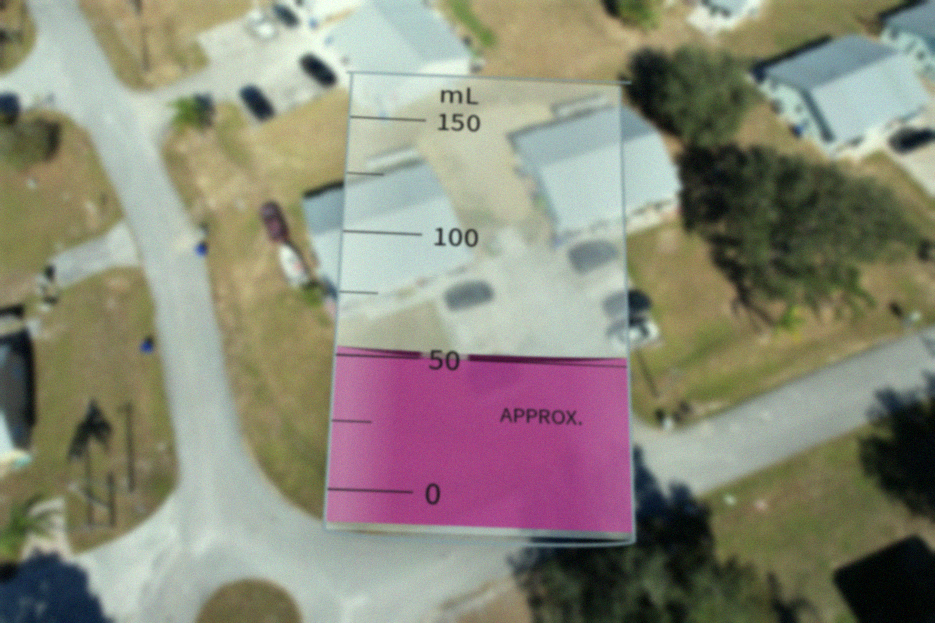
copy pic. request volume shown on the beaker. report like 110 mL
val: 50 mL
